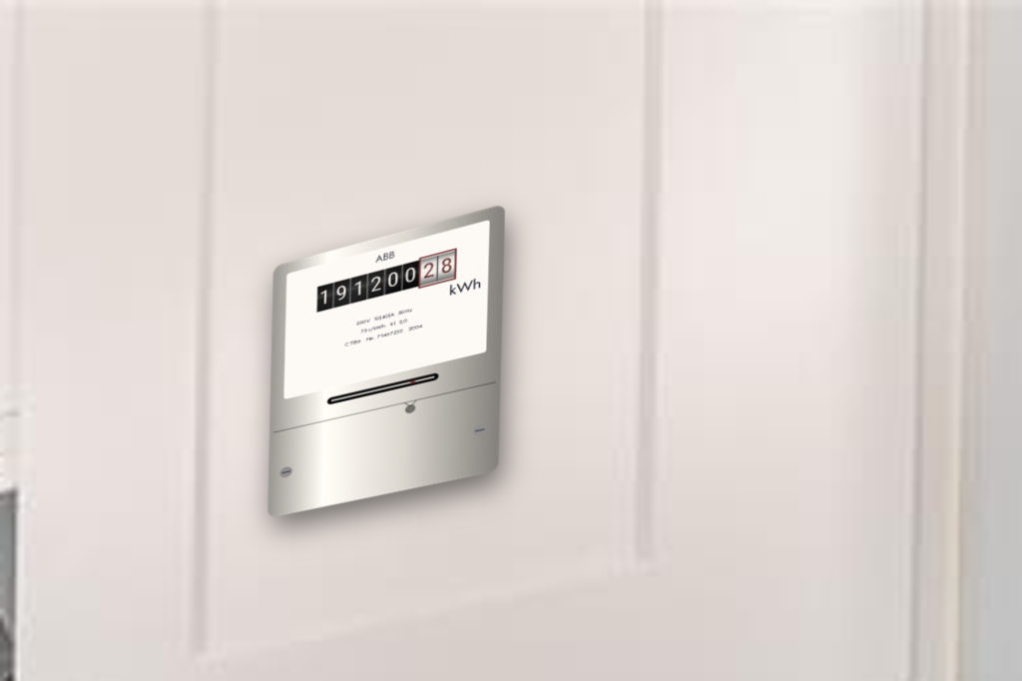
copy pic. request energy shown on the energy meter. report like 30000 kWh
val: 191200.28 kWh
